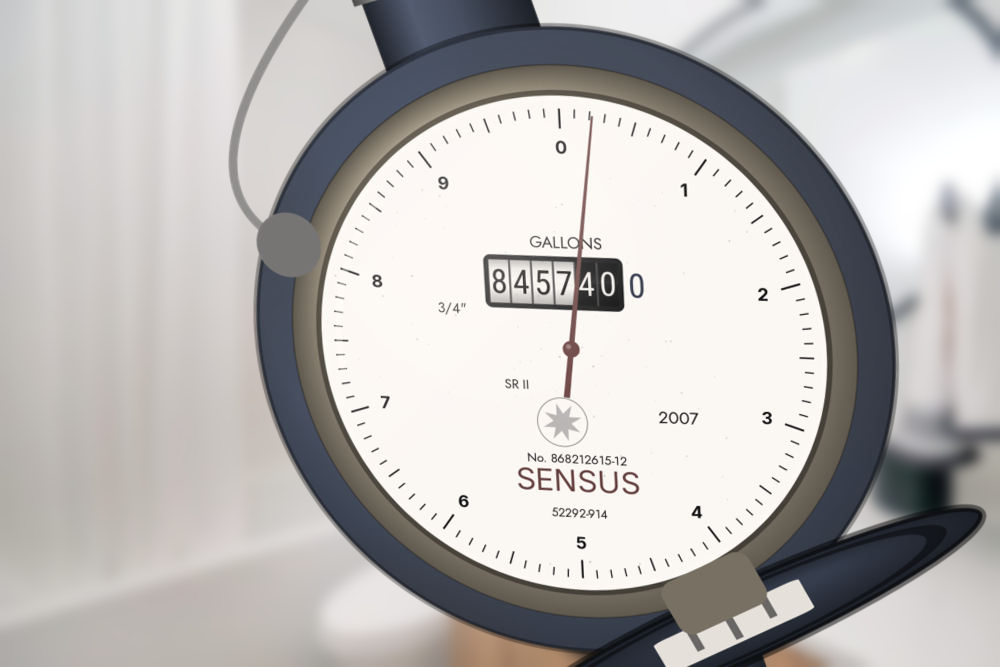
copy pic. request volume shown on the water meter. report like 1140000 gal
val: 8457400.2 gal
